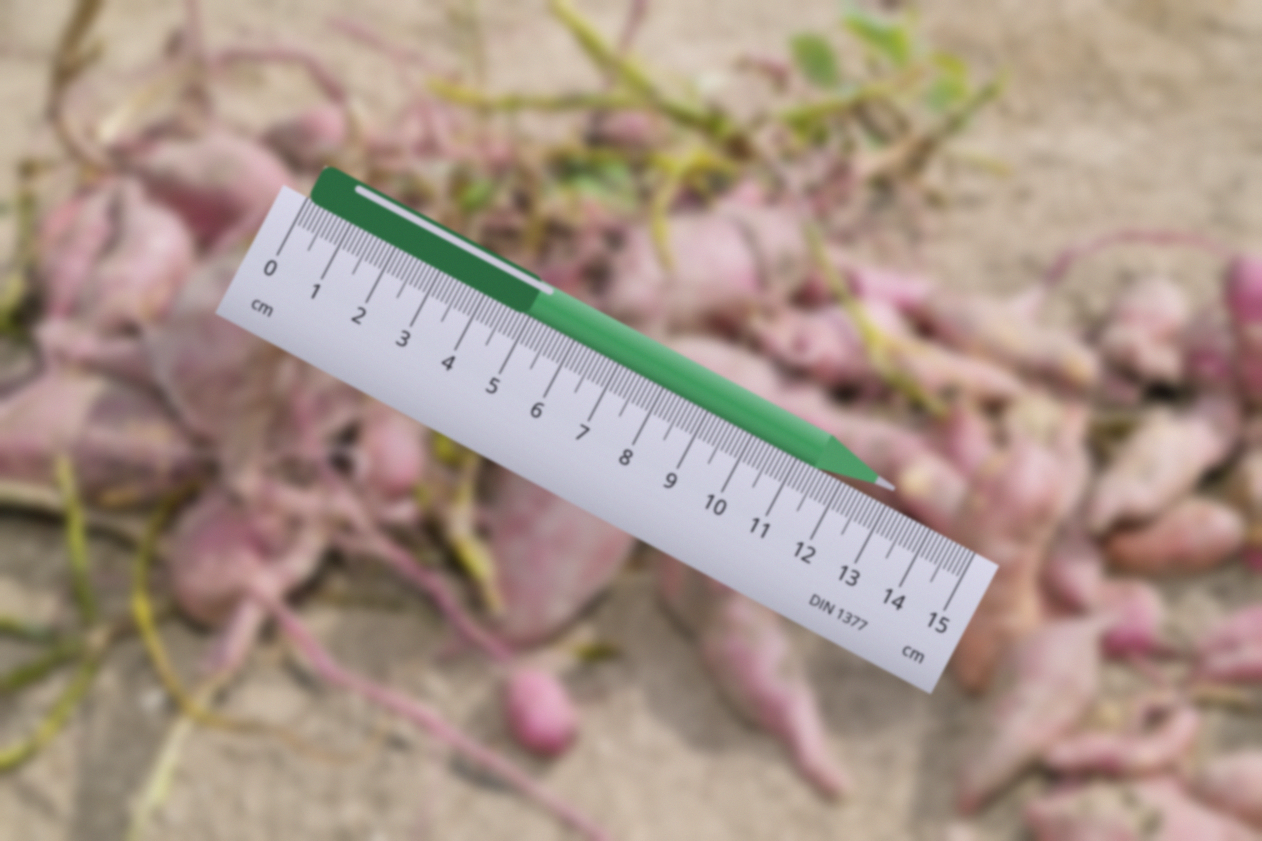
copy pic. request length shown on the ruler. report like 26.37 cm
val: 13 cm
